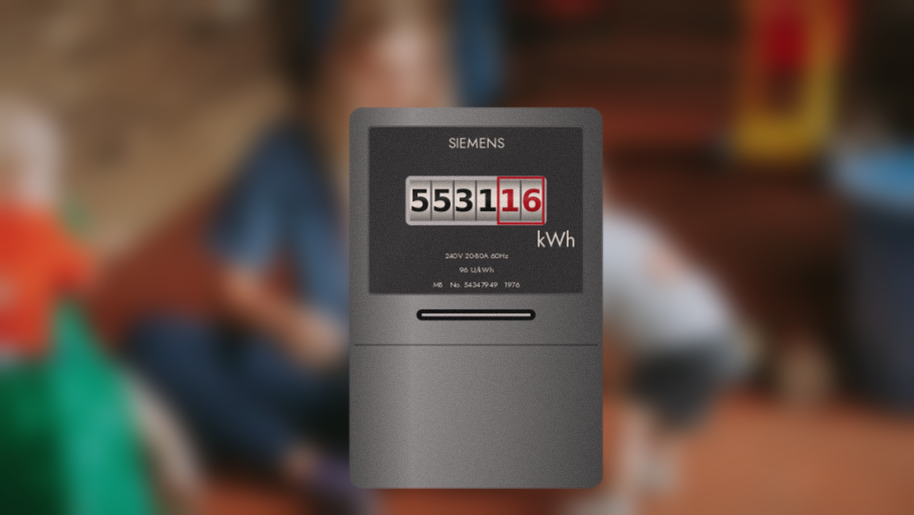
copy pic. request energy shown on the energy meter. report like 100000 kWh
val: 5531.16 kWh
